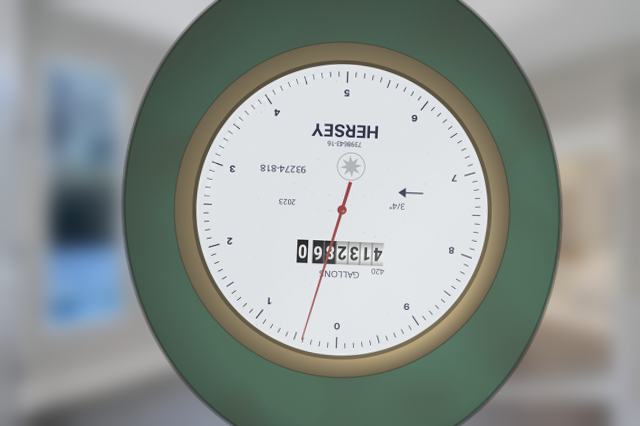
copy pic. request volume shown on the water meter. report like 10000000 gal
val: 4132860.4 gal
